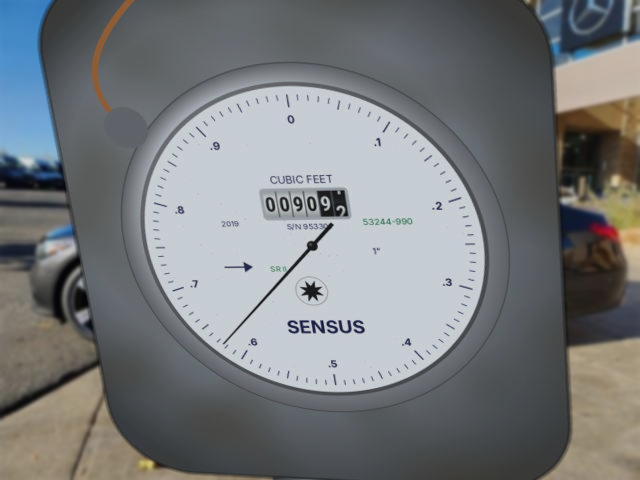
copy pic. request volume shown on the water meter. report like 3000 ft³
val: 9091.62 ft³
